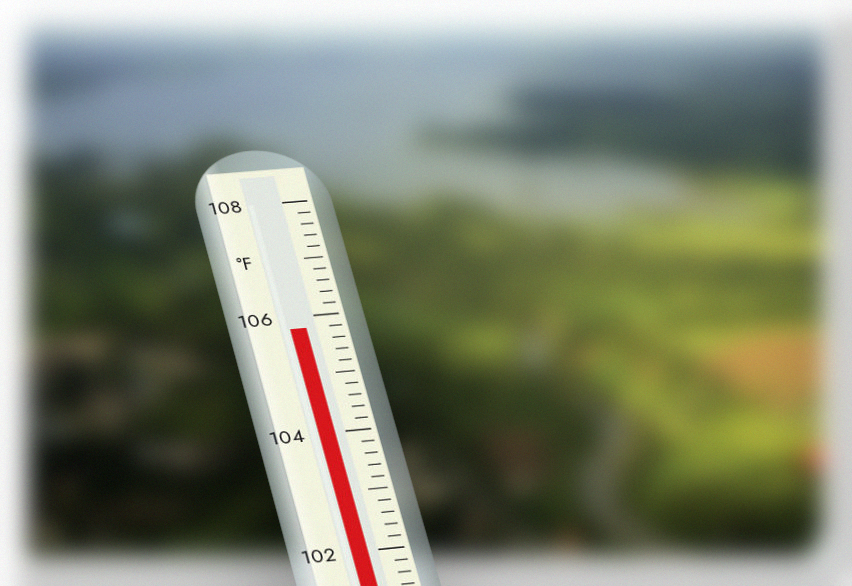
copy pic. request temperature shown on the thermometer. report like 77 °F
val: 105.8 °F
